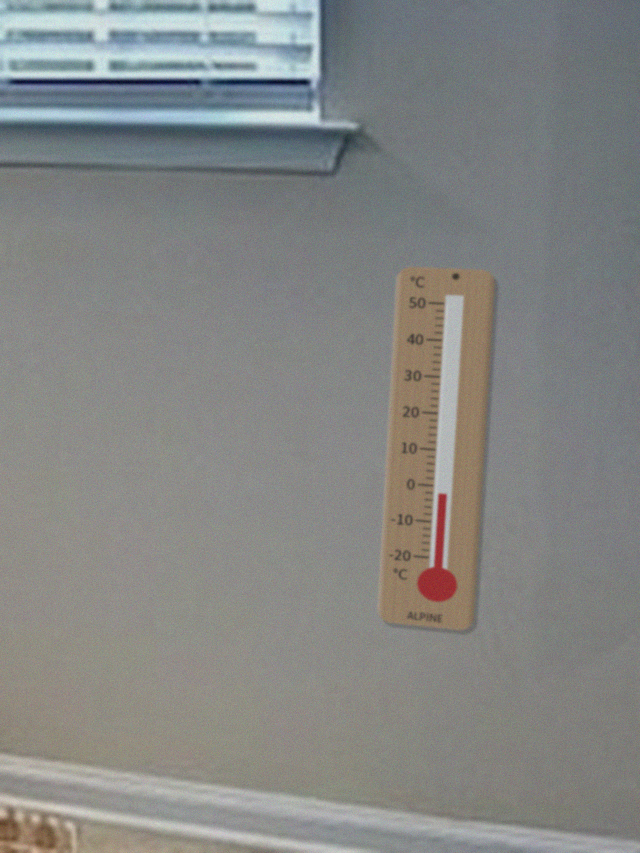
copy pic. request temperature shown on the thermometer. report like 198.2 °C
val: -2 °C
